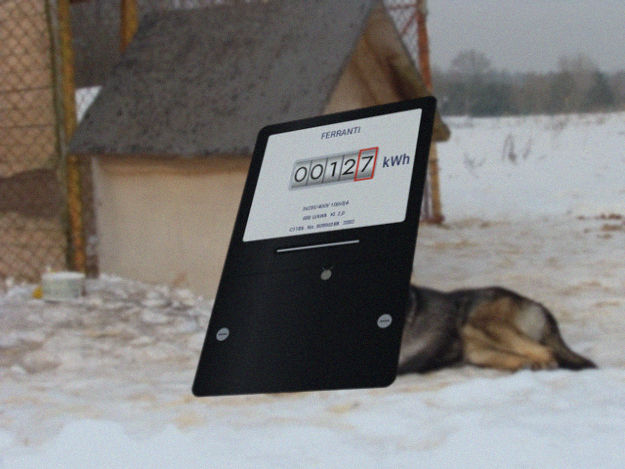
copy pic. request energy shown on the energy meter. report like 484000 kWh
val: 12.7 kWh
